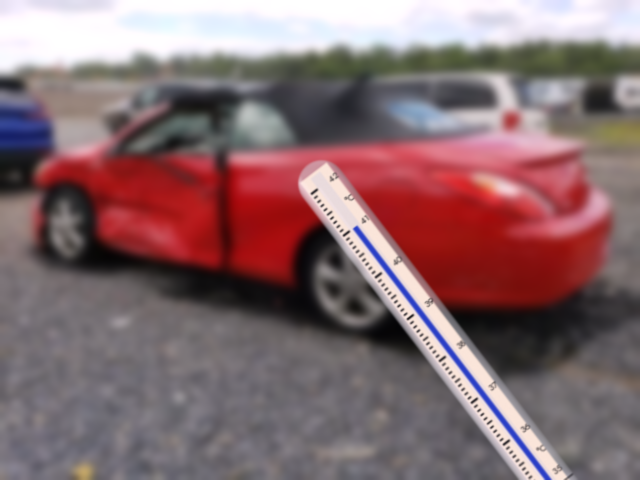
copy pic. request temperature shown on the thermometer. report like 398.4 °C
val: 41 °C
